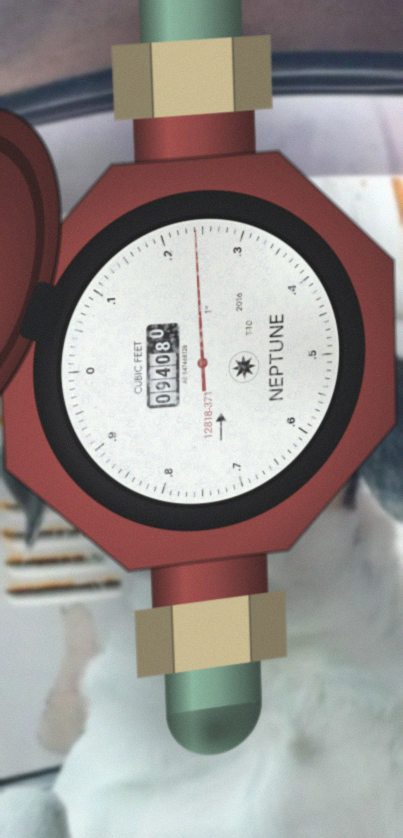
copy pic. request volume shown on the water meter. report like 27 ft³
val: 94080.24 ft³
